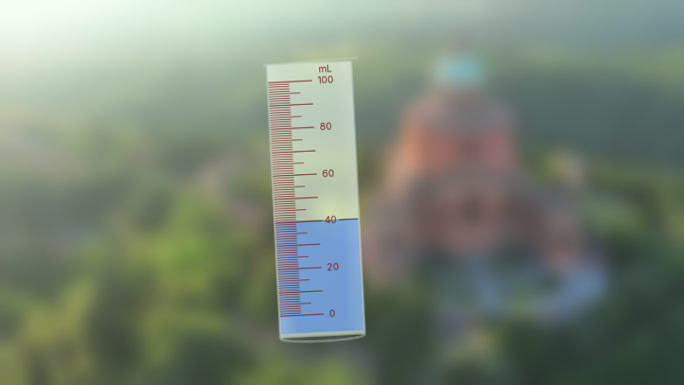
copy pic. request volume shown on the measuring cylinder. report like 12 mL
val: 40 mL
